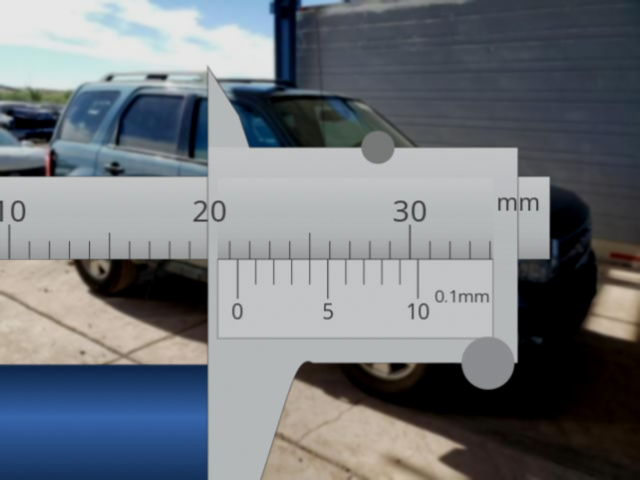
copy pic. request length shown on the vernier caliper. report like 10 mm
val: 21.4 mm
